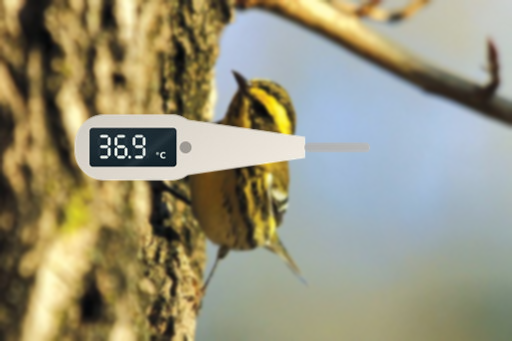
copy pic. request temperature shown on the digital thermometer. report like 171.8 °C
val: 36.9 °C
